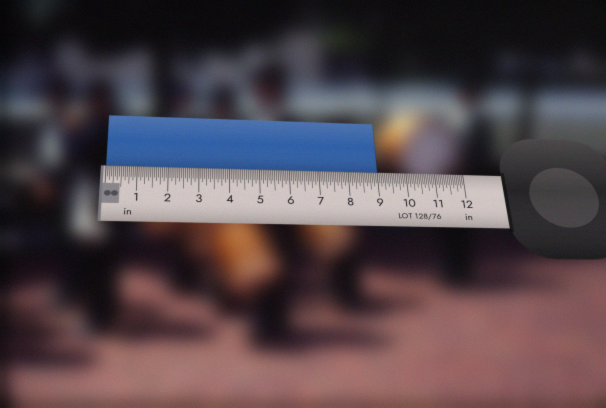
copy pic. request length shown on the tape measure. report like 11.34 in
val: 9 in
